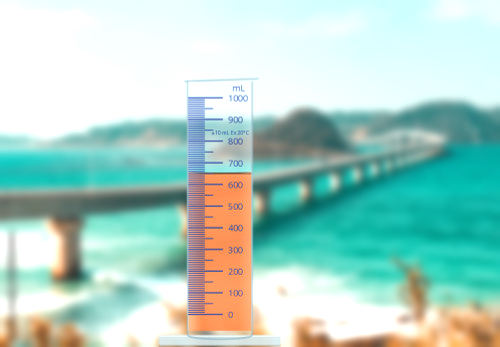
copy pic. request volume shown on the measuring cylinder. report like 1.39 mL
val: 650 mL
